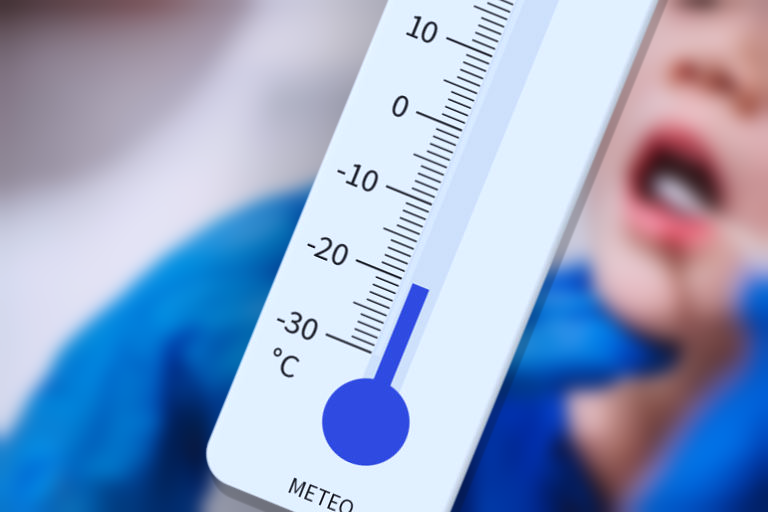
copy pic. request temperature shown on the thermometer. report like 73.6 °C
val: -20 °C
